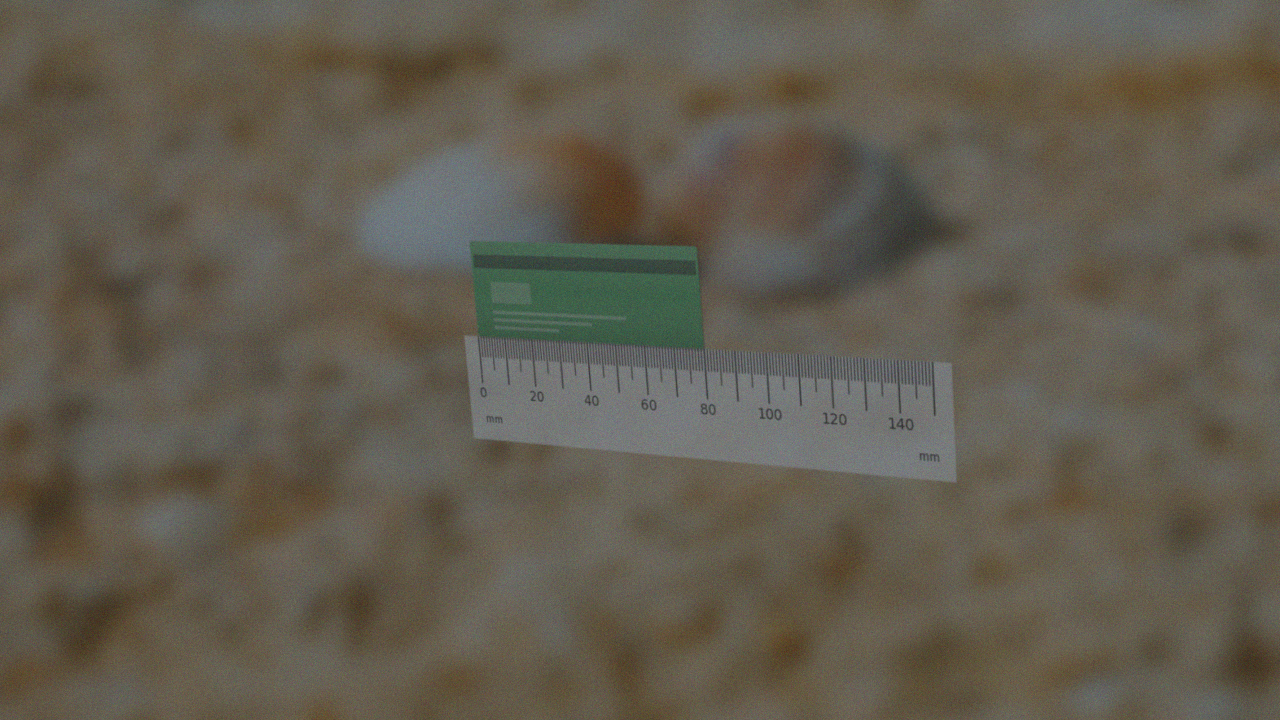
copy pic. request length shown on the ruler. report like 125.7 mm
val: 80 mm
